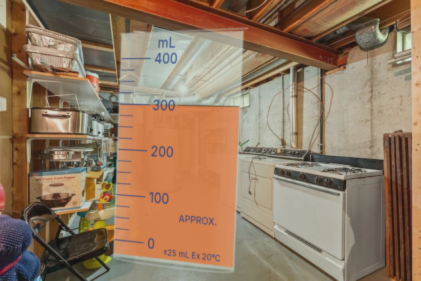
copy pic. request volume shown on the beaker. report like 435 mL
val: 300 mL
